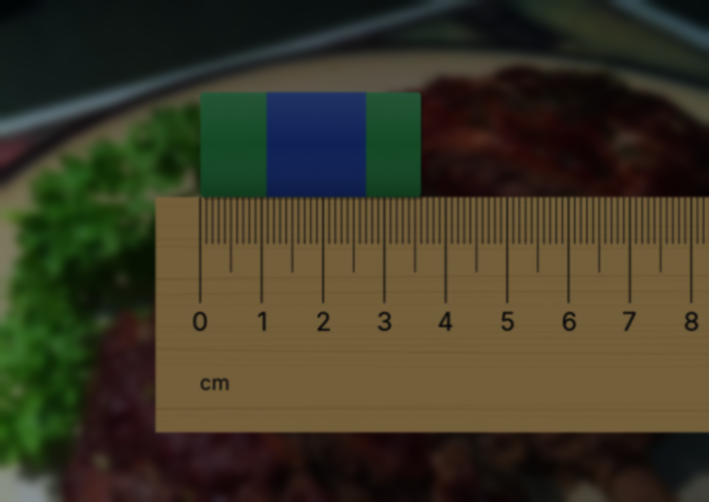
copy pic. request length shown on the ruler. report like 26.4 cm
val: 3.6 cm
